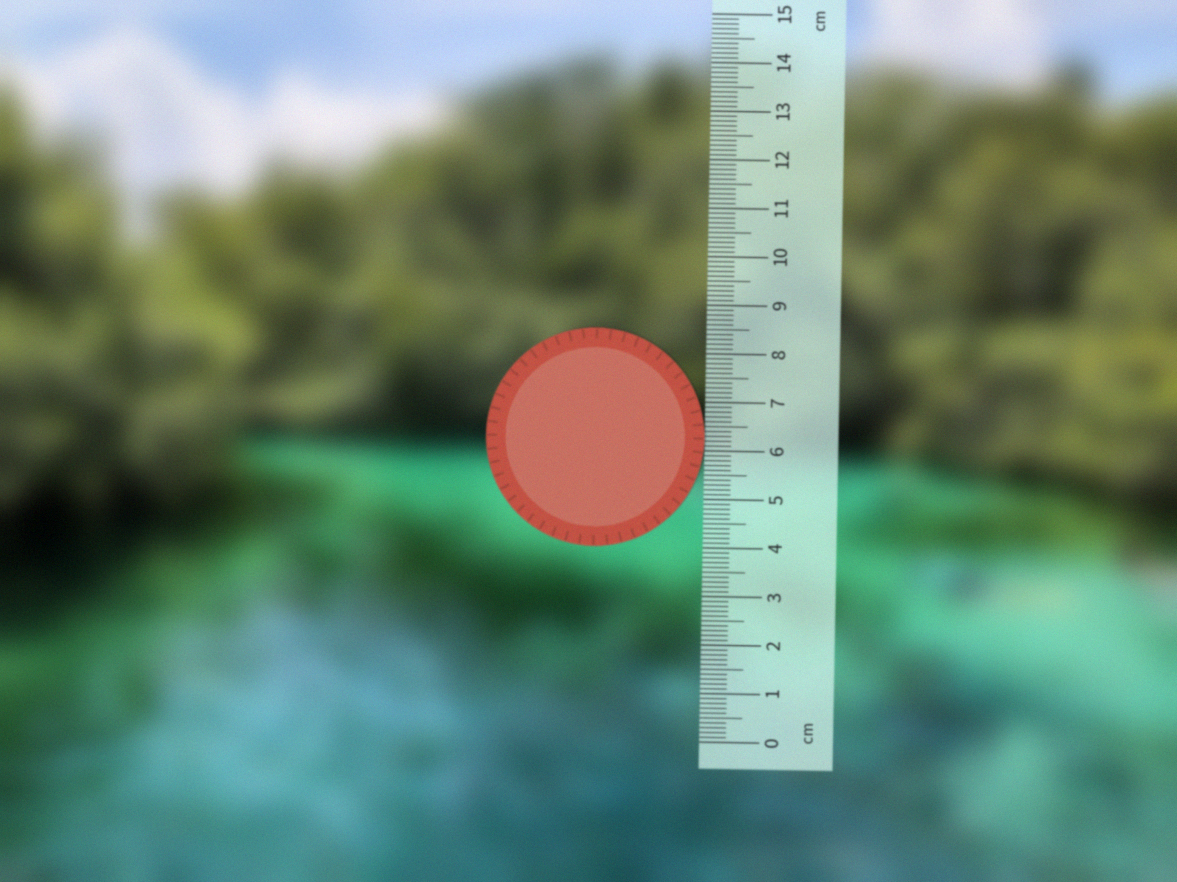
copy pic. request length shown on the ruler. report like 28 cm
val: 4.5 cm
